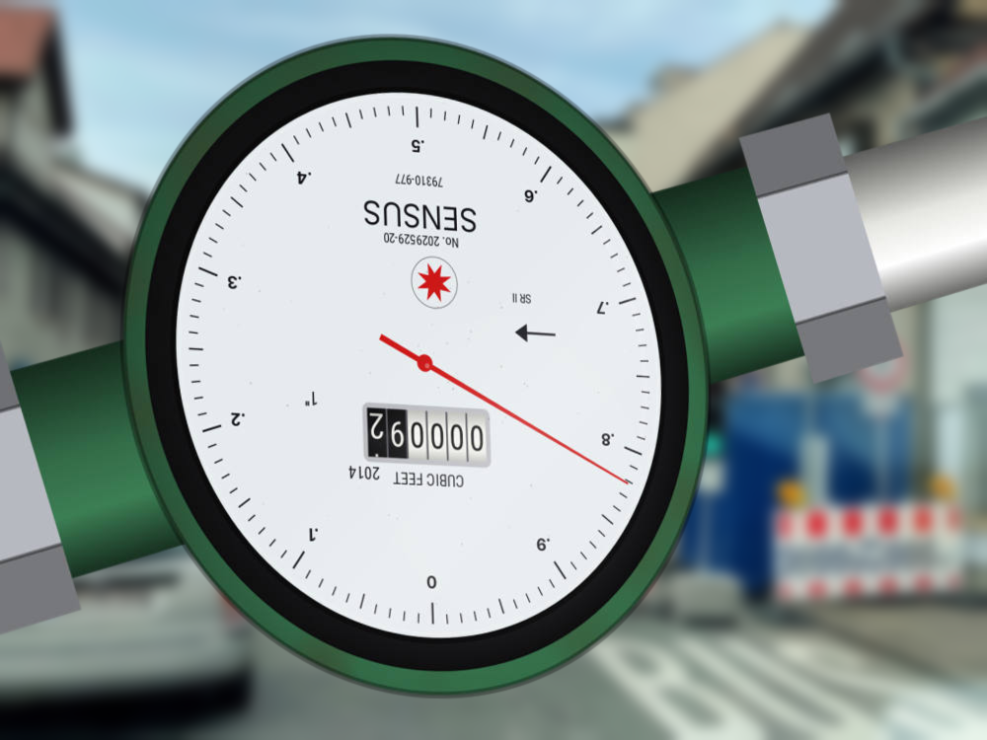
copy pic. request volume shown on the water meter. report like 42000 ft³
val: 91.82 ft³
